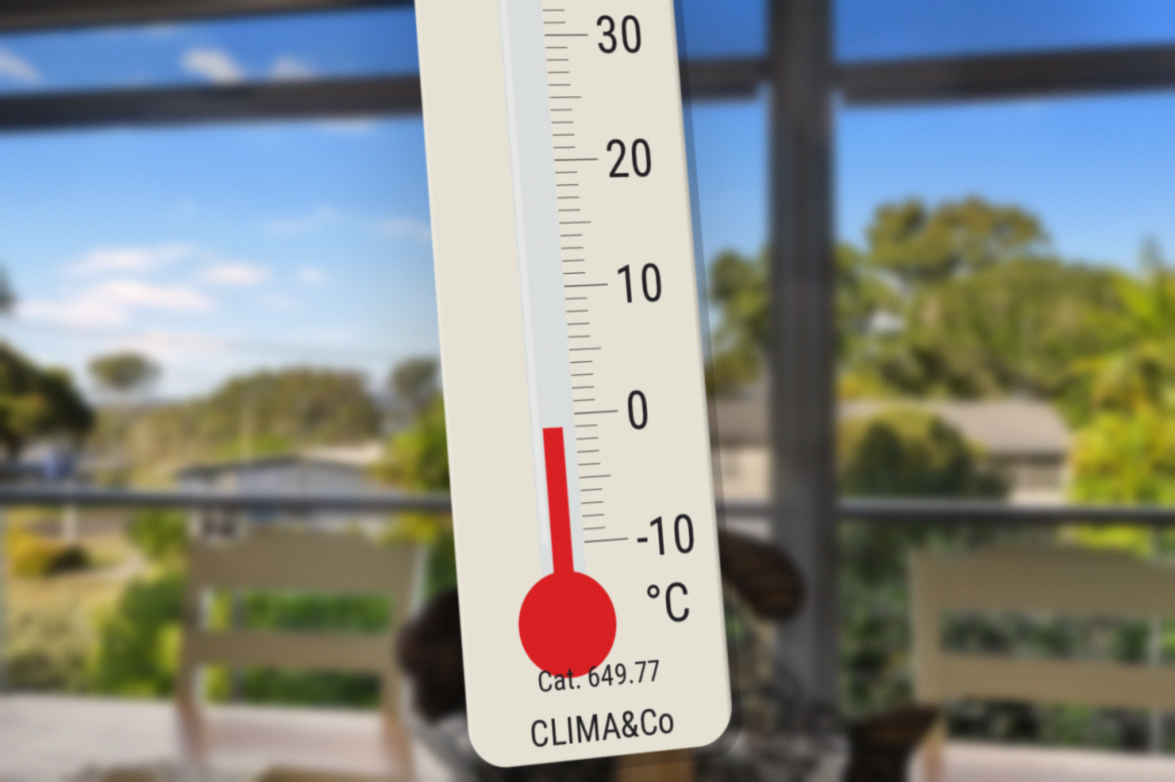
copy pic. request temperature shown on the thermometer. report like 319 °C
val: -1 °C
